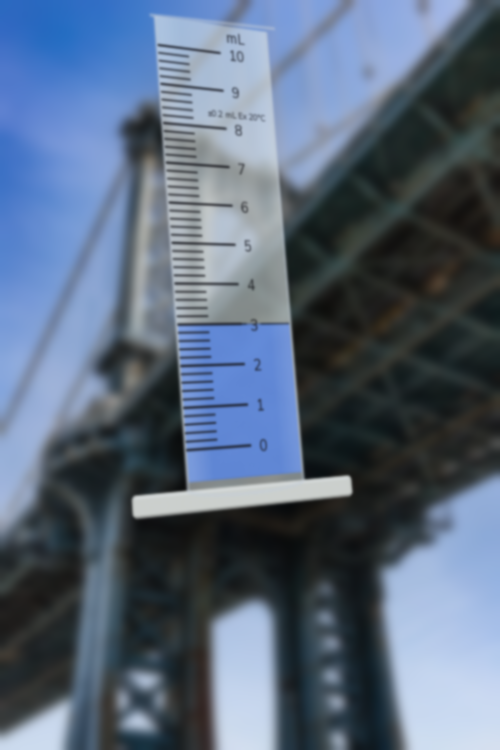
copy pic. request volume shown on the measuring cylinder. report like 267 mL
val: 3 mL
